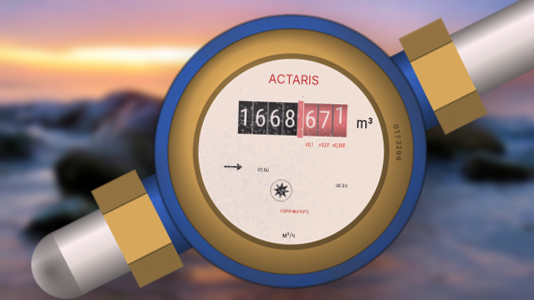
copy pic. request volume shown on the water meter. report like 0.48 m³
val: 1668.671 m³
